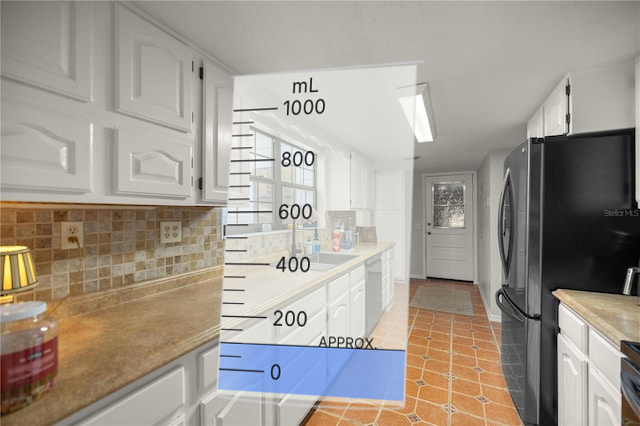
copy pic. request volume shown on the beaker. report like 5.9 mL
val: 100 mL
